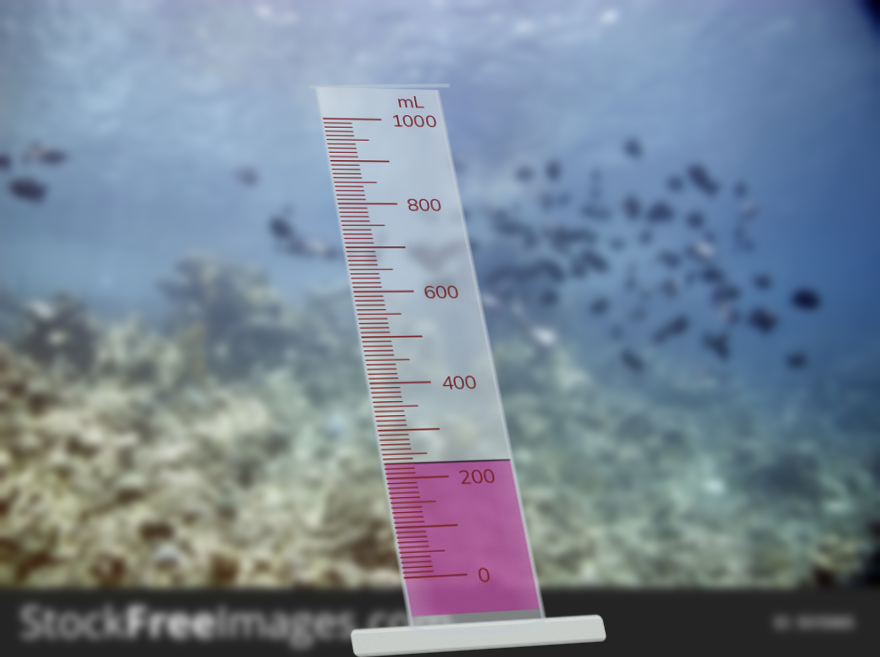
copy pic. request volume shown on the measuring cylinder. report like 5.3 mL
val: 230 mL
